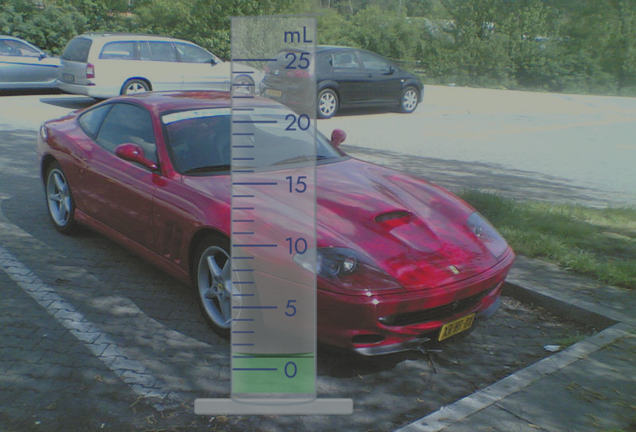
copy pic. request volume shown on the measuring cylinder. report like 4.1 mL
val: 1 mL
